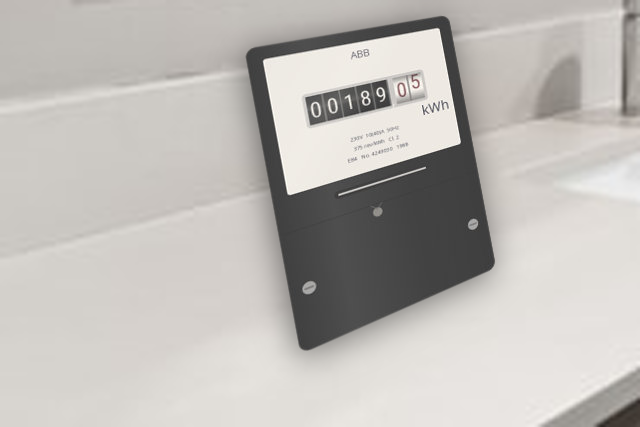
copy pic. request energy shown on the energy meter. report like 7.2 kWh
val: 189.05 kWh
